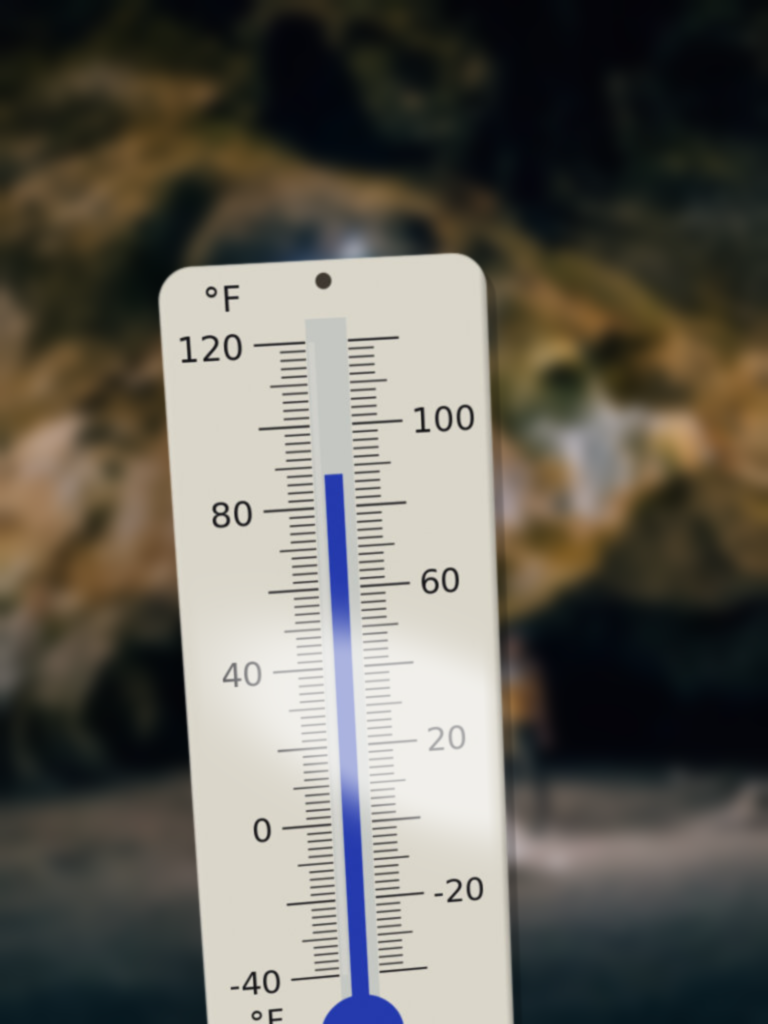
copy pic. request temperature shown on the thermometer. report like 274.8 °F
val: 88 °F
